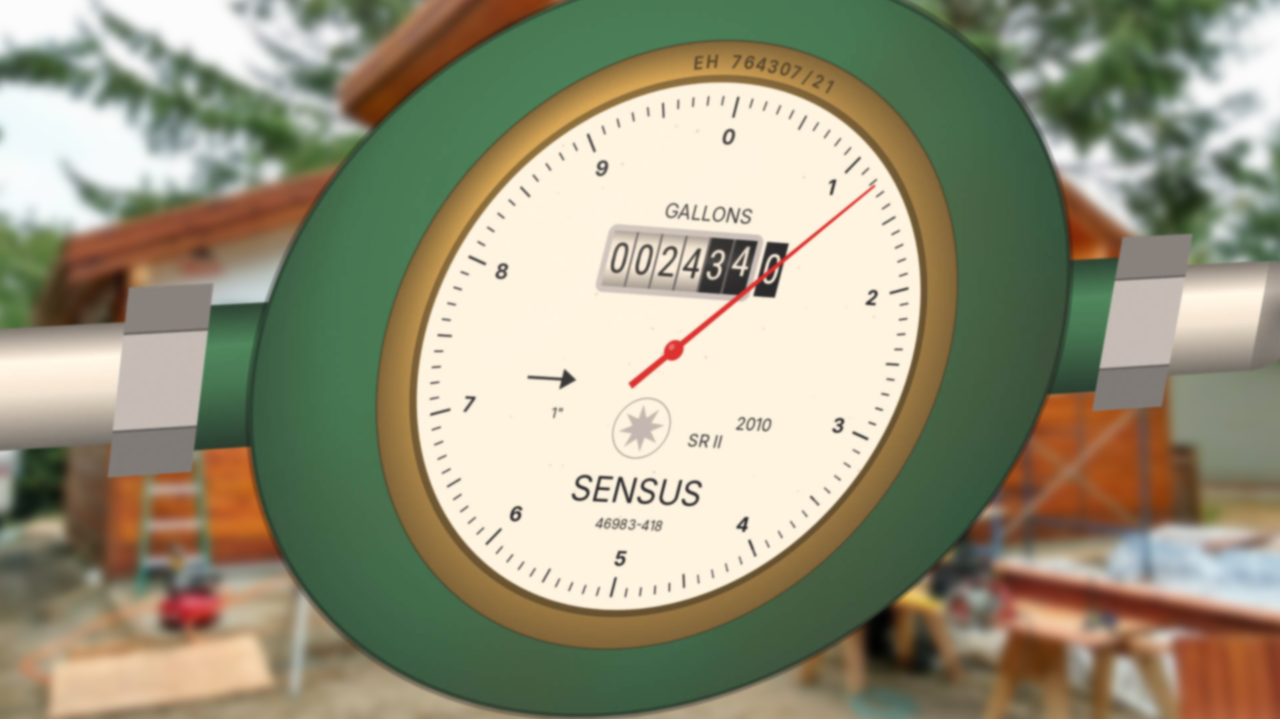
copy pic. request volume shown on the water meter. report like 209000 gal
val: 24341.2 gal
